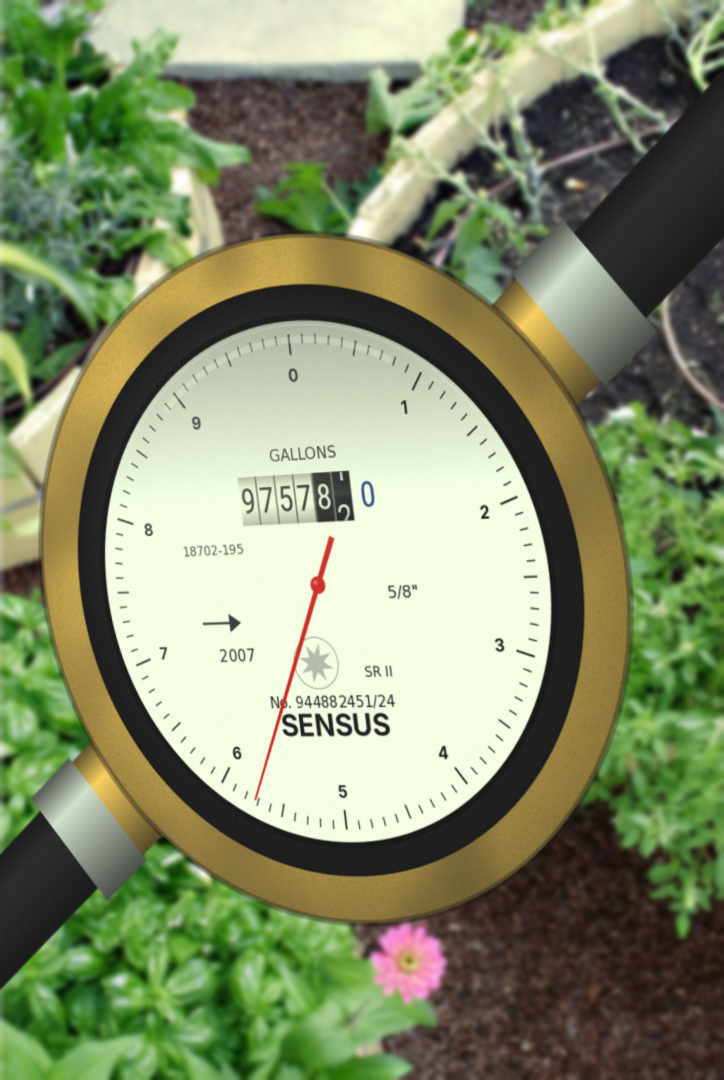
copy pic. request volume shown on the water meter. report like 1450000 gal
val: 9757815.7 gal
